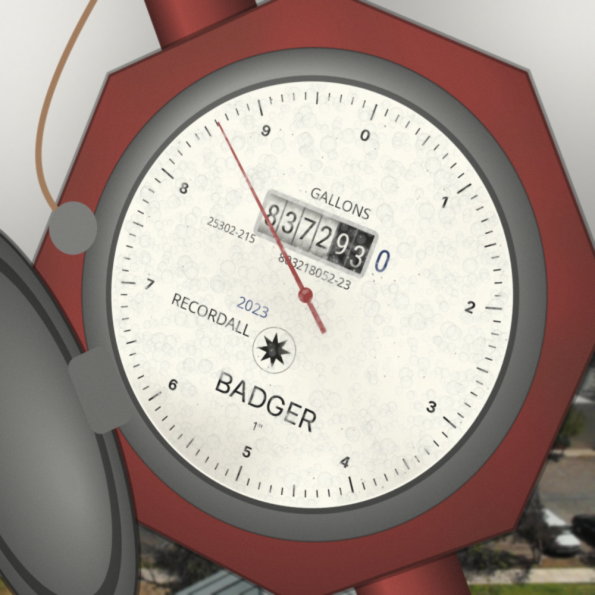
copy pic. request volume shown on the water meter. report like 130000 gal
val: 8372928.6 gal
